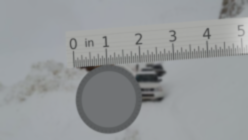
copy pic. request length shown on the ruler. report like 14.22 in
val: 2 in
